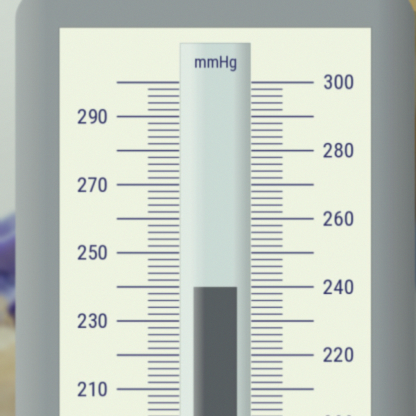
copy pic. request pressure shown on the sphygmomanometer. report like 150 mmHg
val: 240 mmHg
